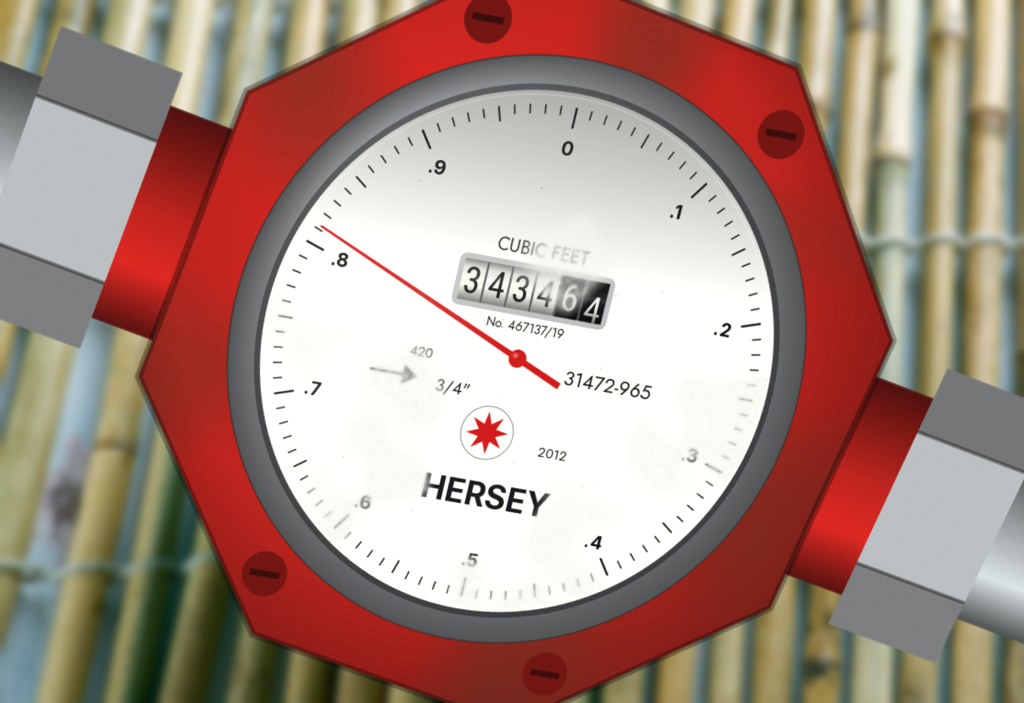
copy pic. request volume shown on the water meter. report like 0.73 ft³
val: 343463.81 ft³
